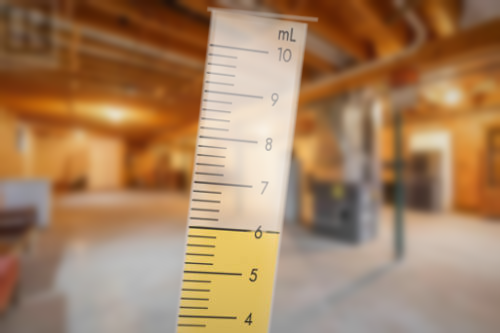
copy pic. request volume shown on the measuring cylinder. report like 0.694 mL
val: 6 mL
